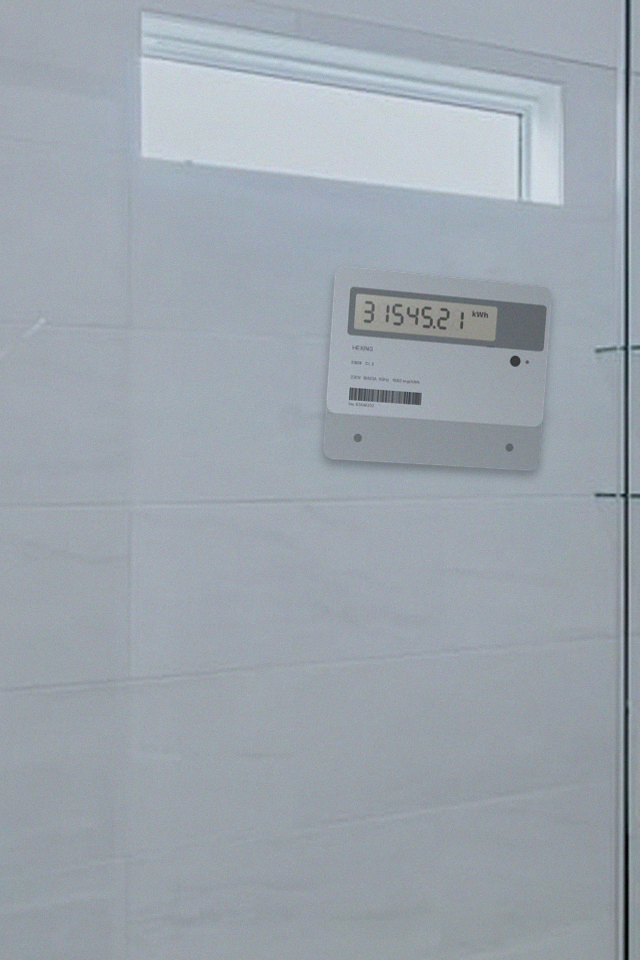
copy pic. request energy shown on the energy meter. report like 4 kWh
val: 31545.21 kWh
